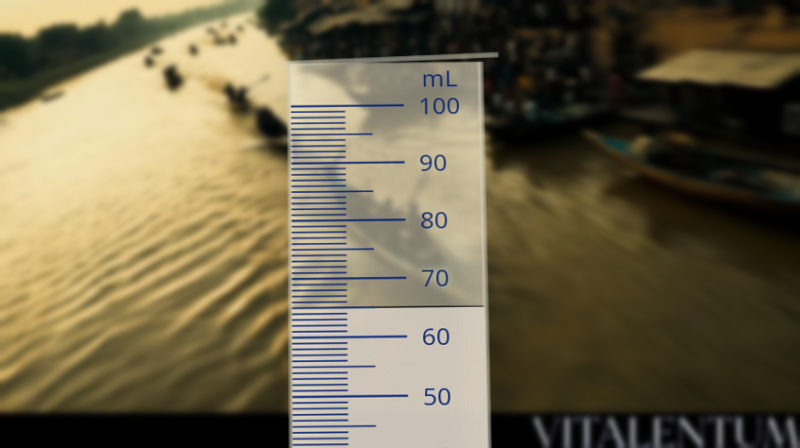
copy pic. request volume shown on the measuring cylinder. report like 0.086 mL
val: 65 mL
